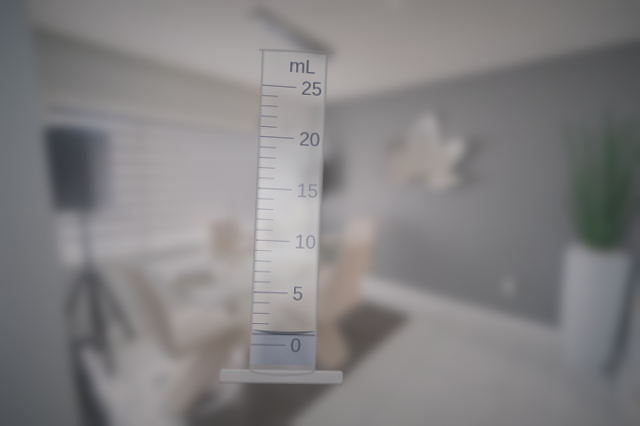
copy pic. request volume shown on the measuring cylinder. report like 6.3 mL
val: 1 mL
